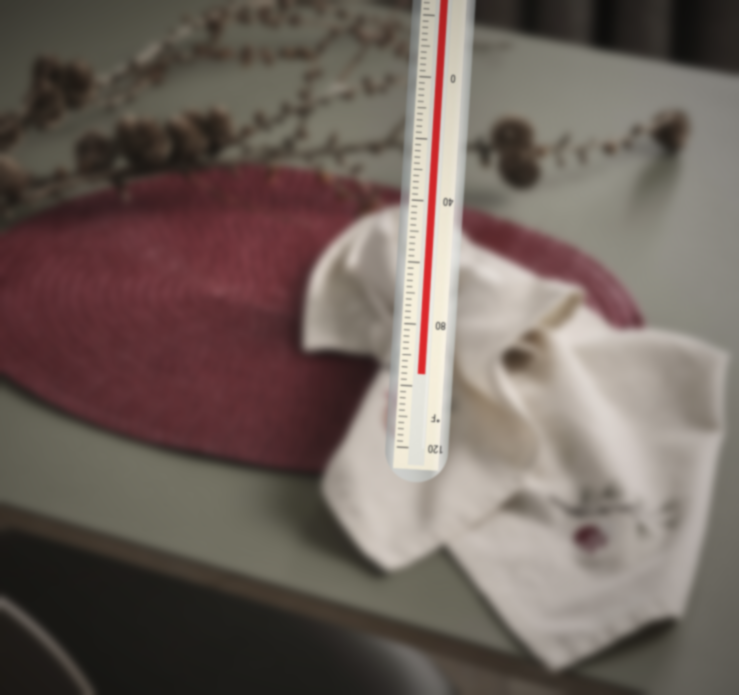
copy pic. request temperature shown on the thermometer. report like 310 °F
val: 96 °F
